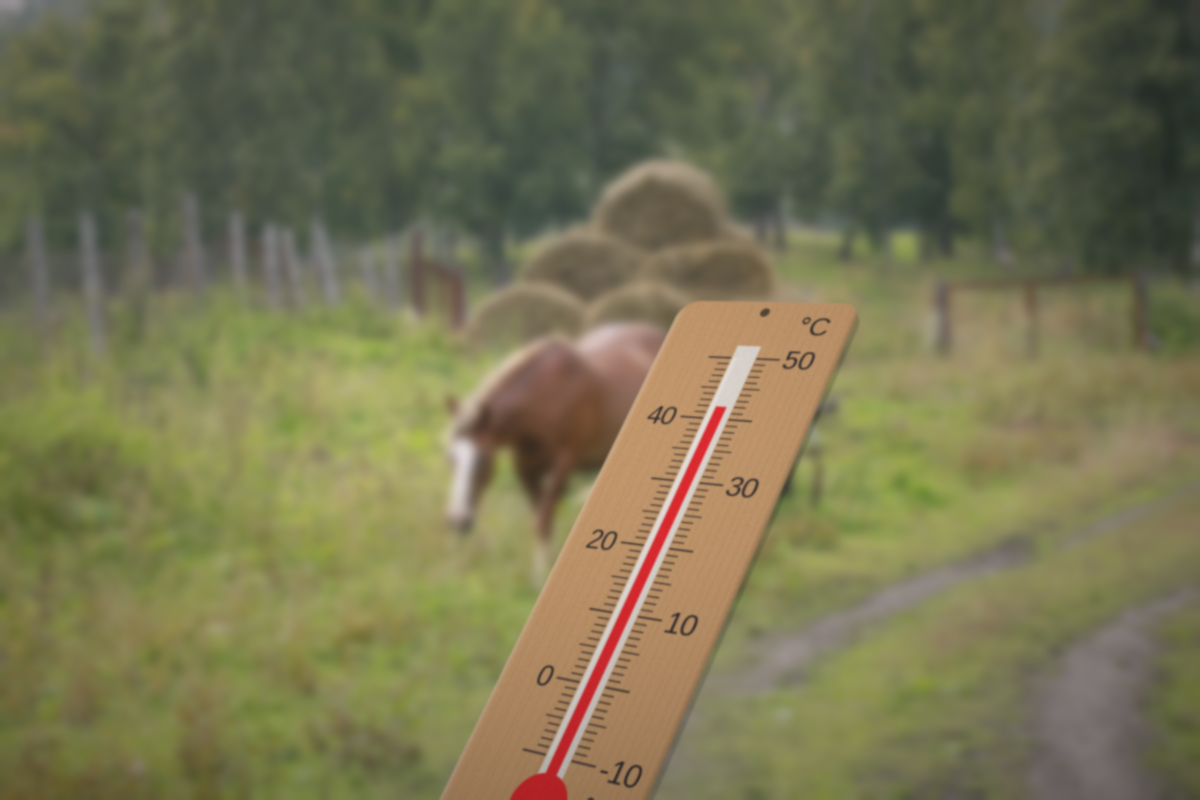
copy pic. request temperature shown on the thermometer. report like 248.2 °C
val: 42 °C
